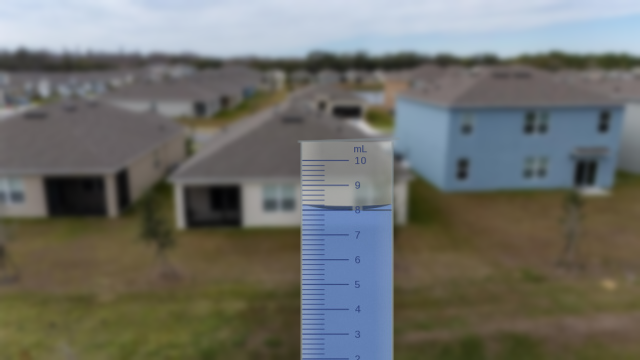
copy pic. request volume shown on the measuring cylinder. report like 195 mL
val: 8 mL
